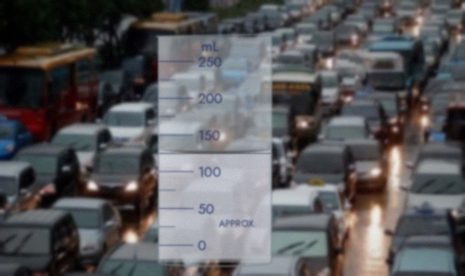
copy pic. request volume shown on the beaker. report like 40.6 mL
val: 125 mL
